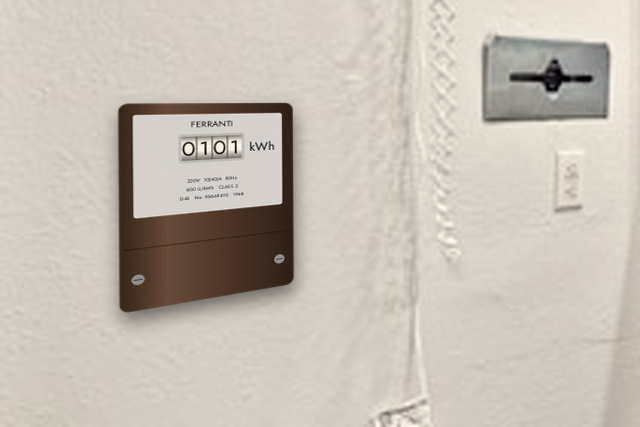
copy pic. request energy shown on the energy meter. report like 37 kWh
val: 101 kWh
